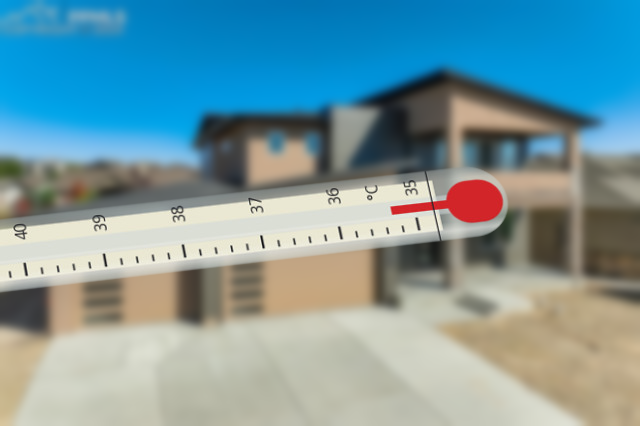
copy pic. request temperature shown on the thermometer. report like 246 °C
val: 35.3 °C
